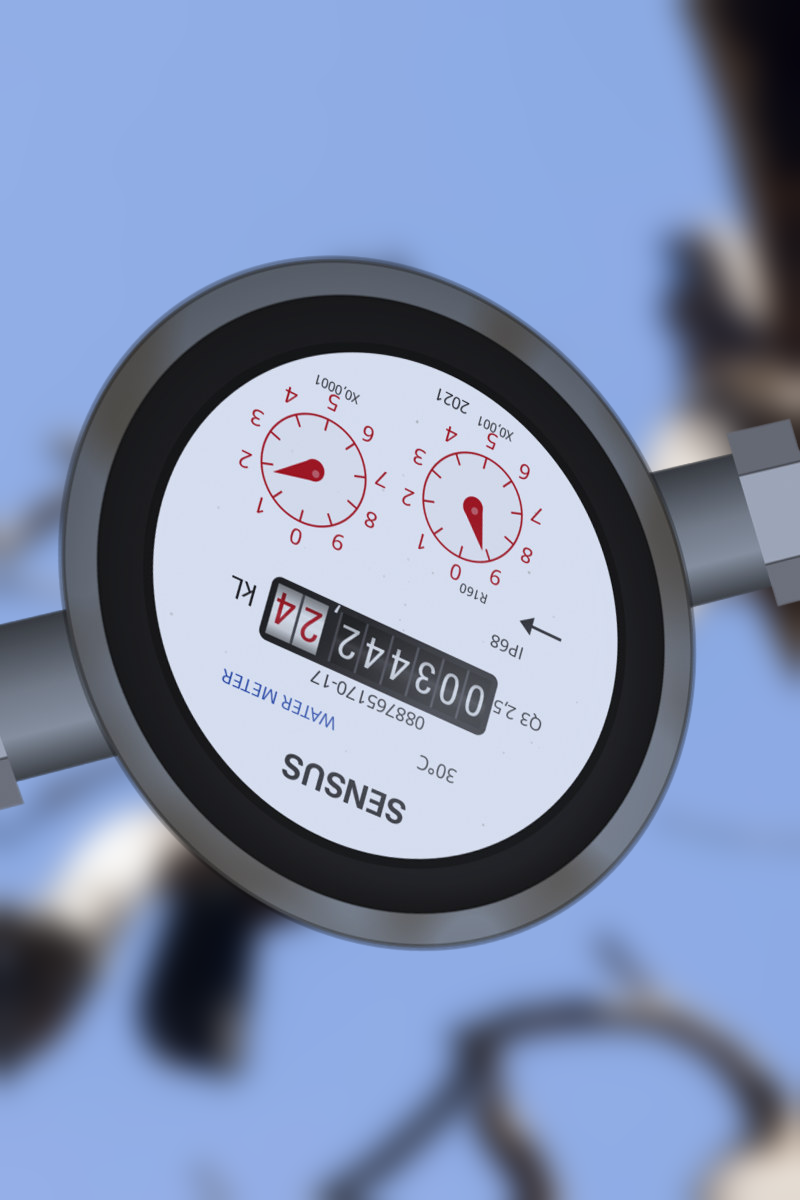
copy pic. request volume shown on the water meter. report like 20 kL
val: 3442.2391 kL
